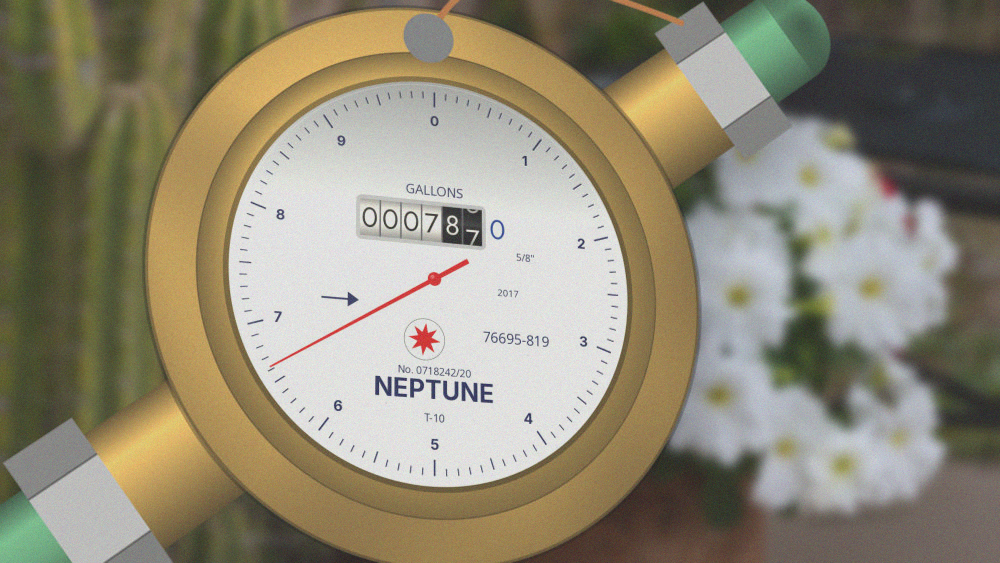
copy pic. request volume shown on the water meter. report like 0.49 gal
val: 7866.6 gal
